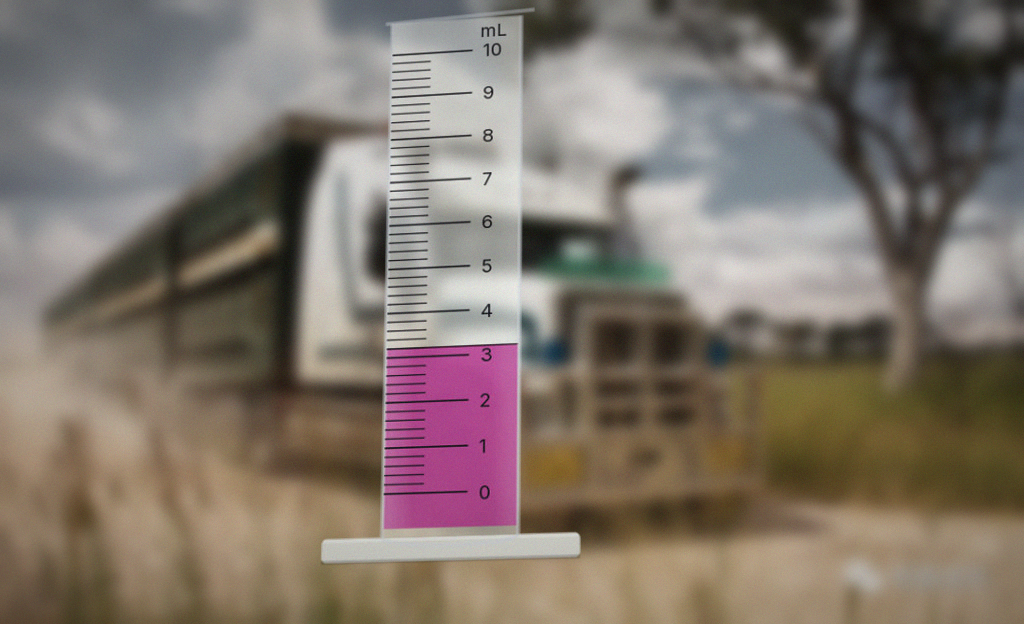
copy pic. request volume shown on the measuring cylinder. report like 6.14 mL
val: 3.2 mL
